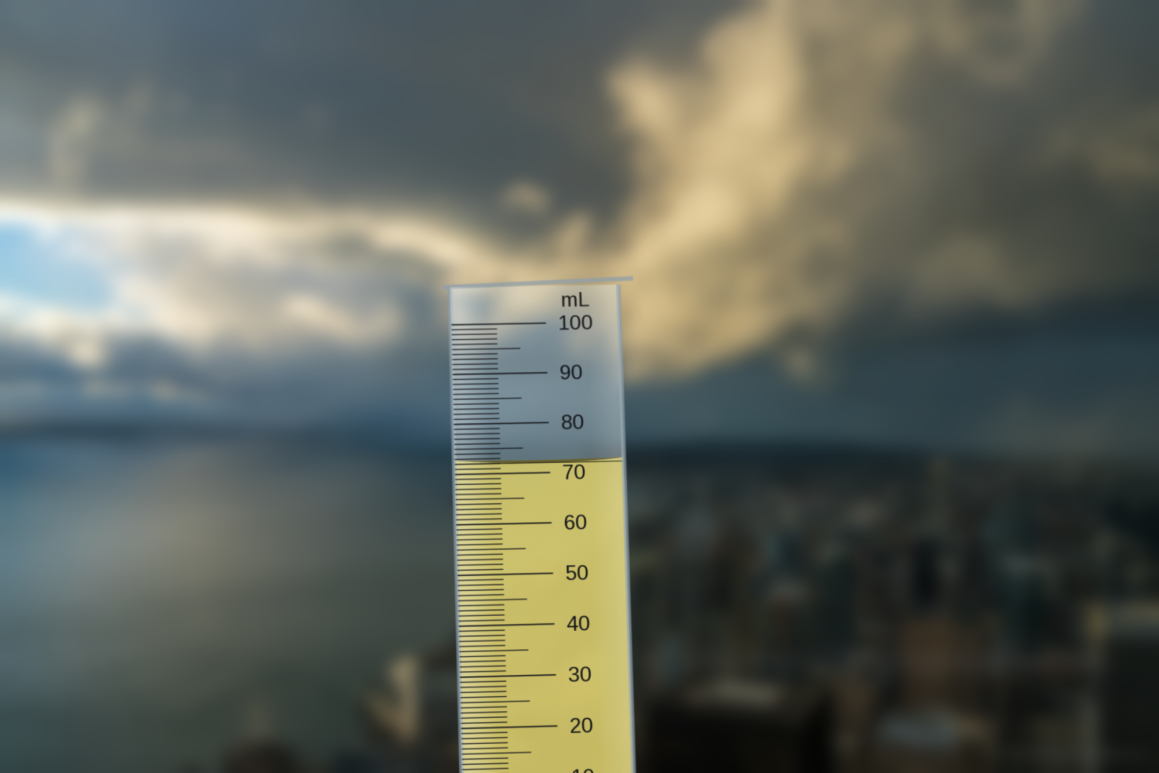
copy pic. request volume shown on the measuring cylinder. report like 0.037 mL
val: 72 mL
